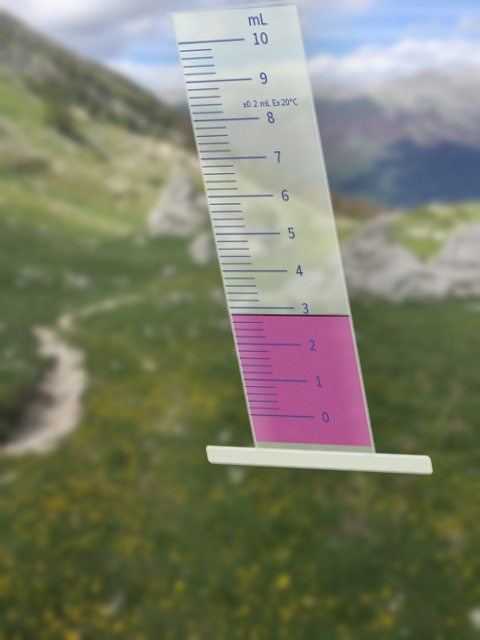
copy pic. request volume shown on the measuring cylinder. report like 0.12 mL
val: 2.8 mL
